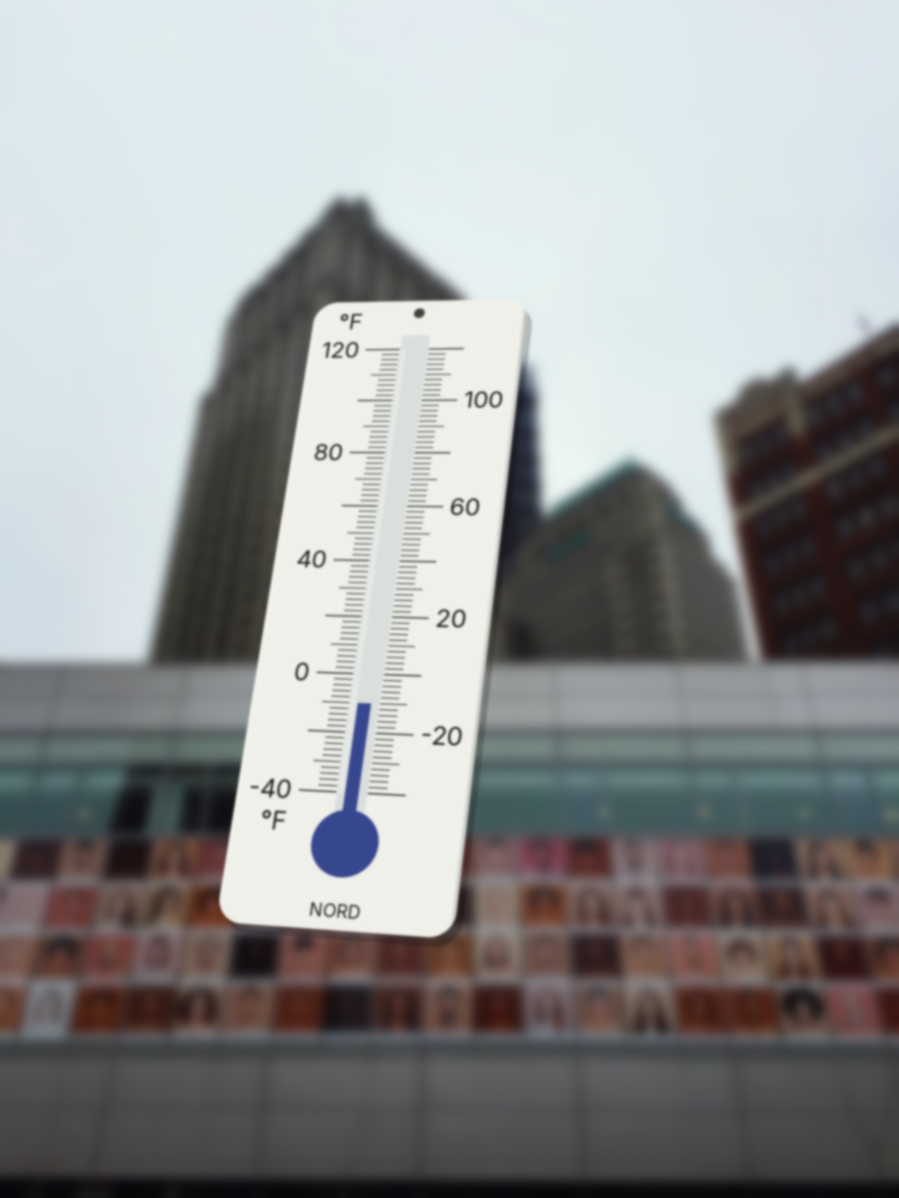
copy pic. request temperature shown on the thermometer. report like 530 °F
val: -10 °F
